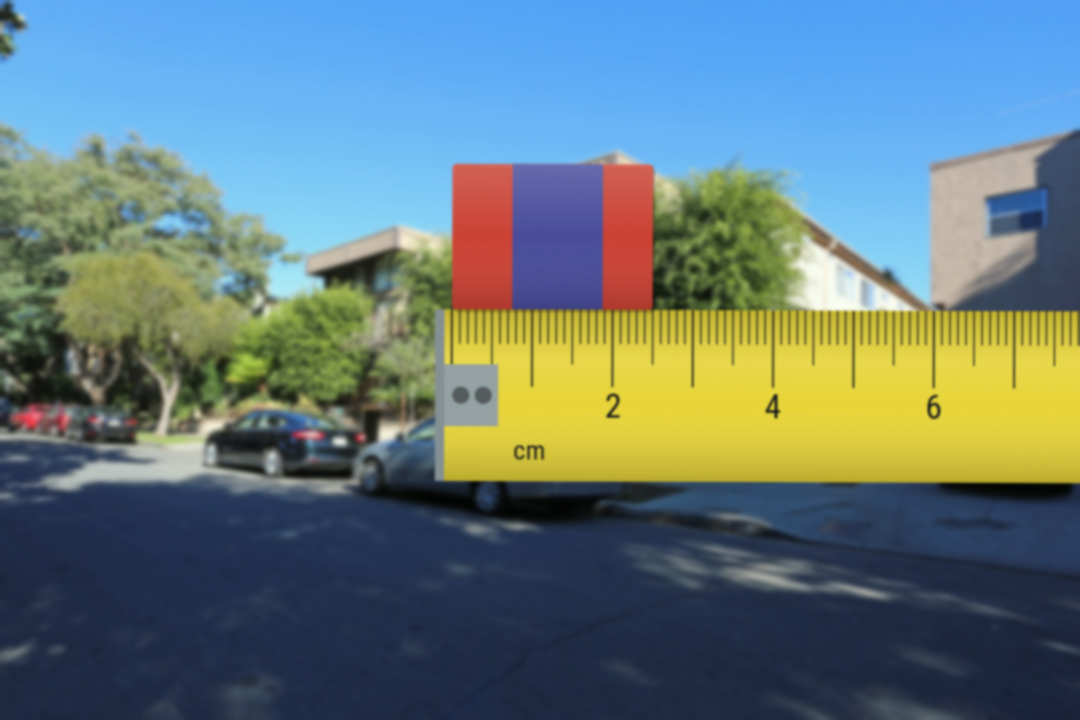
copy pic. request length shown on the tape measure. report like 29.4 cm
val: 2.5 cm
